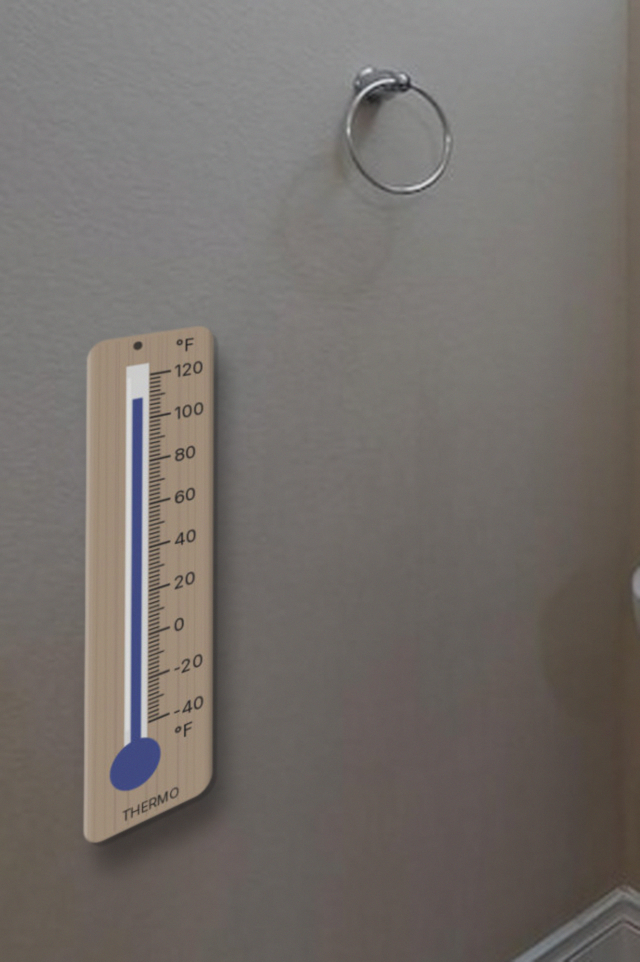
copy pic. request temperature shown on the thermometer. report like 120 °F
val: 110 °F
